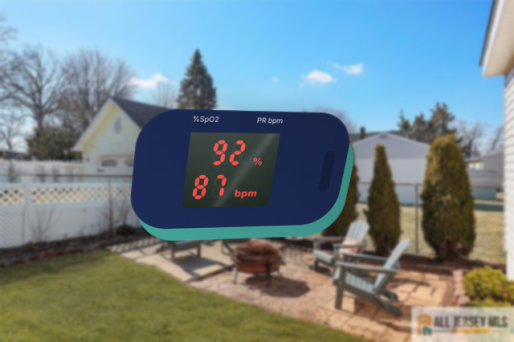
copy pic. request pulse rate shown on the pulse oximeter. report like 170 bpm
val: 87 bpm
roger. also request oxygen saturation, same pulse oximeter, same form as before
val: 92 %
